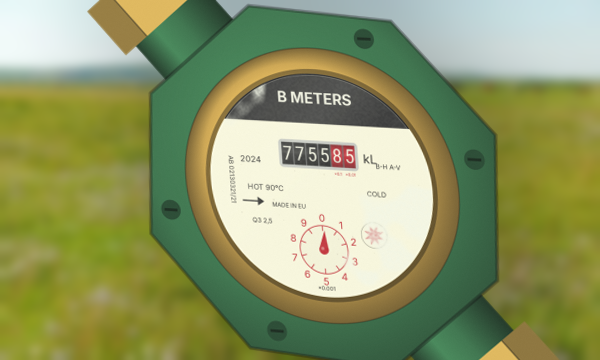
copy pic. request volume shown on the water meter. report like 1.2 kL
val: 7755.850 kL
